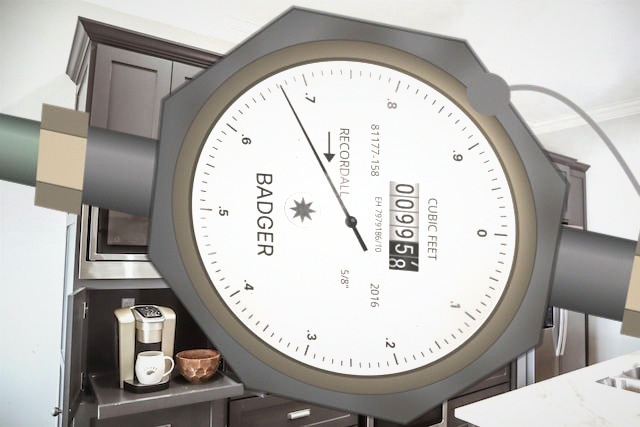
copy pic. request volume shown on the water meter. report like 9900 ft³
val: 9957.67 ft³
